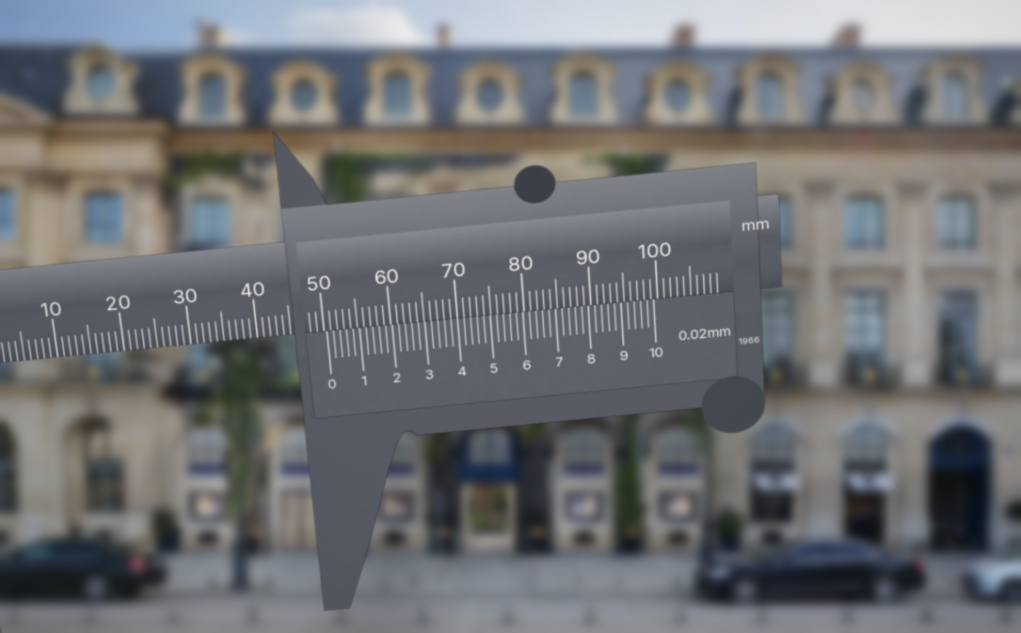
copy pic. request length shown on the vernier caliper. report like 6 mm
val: 50.4 mm
